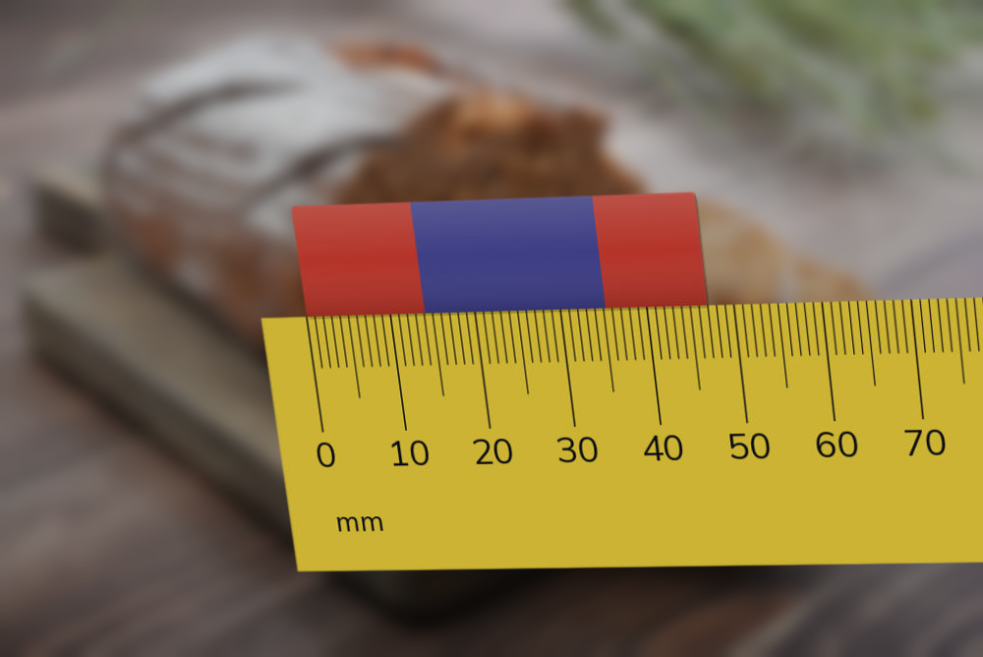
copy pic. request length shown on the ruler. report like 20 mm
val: 47 mm
